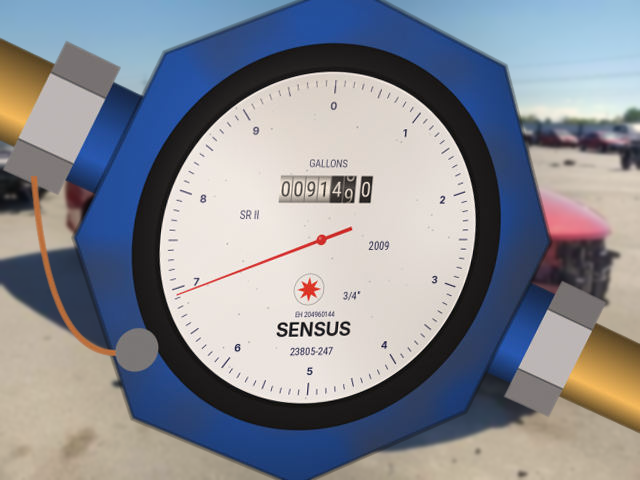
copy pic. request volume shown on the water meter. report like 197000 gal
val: 91486.9 gal
